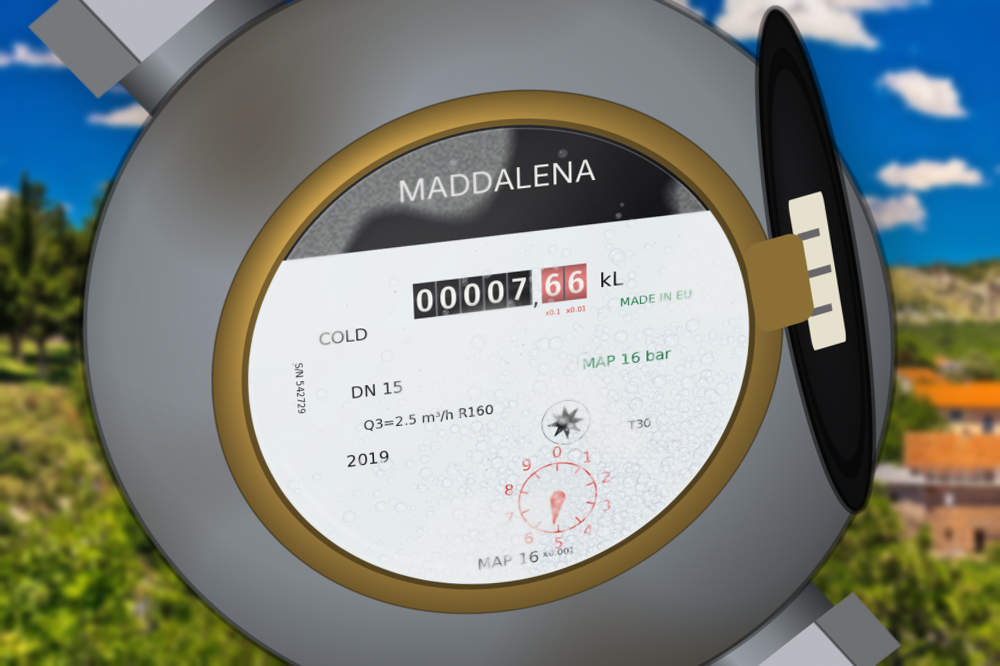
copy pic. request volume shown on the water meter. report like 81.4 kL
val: 7.665 kL
